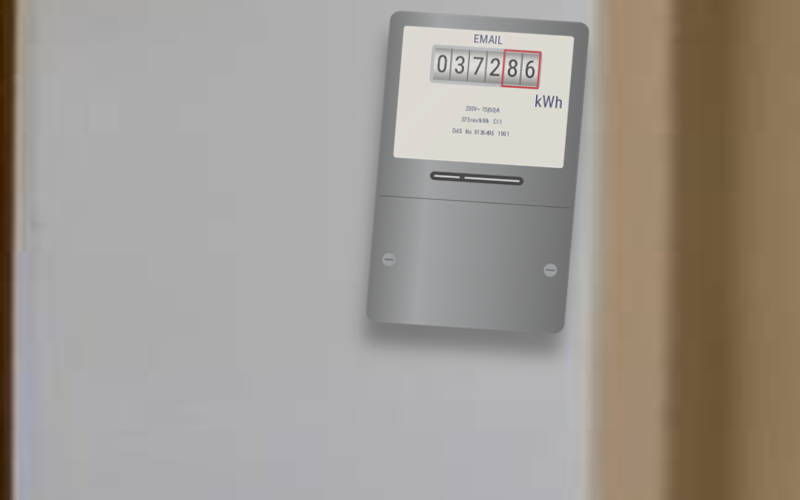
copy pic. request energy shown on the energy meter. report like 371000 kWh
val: 372.86 kWh
